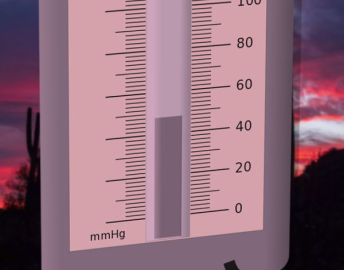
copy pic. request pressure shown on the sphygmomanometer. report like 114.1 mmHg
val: 48 mmHg
